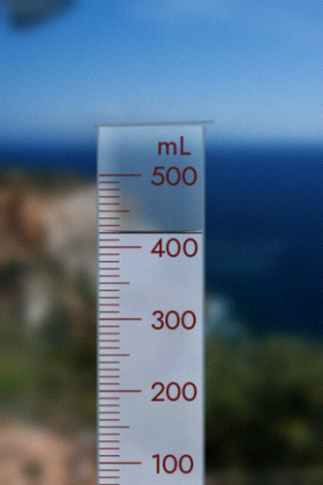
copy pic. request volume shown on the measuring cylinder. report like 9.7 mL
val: 420 mL
